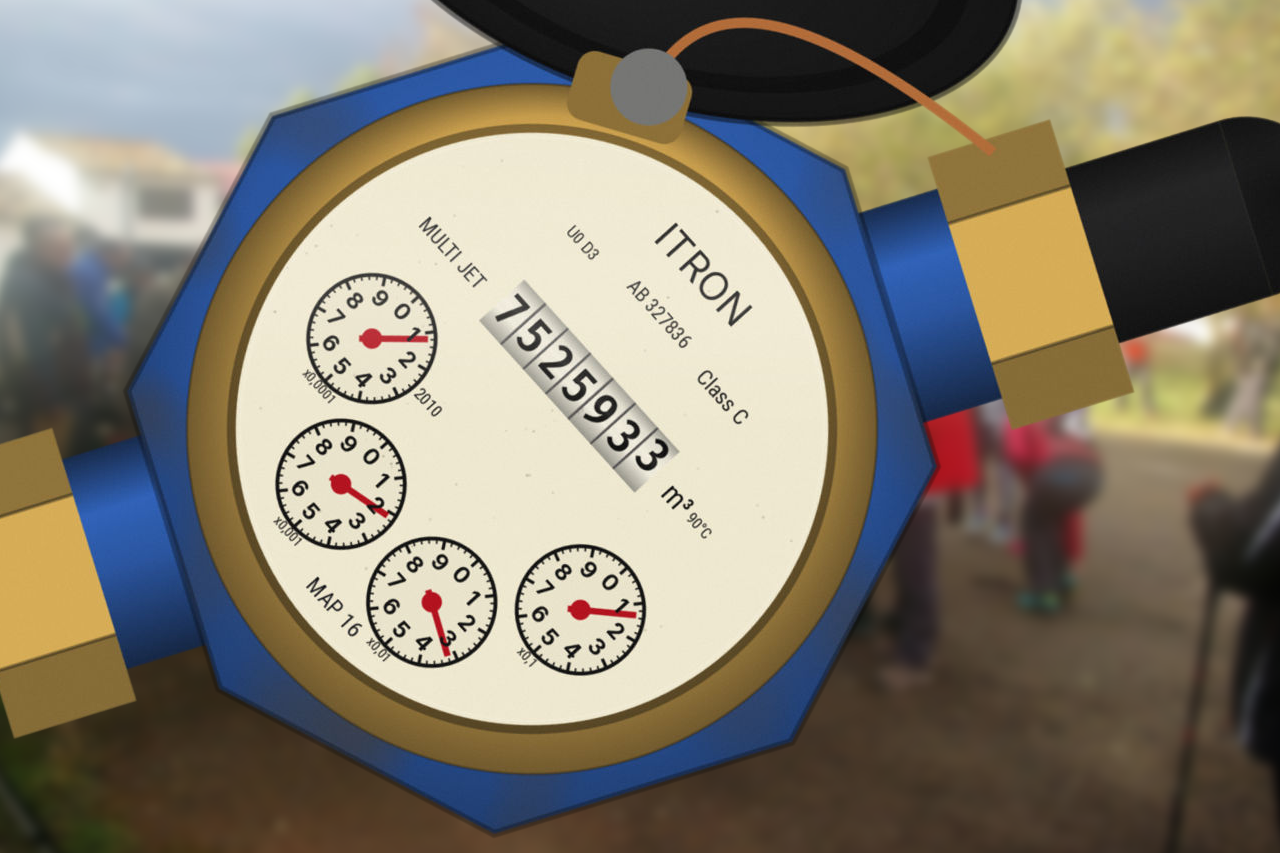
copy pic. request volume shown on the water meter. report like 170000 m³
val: 7525933.1321 m³
